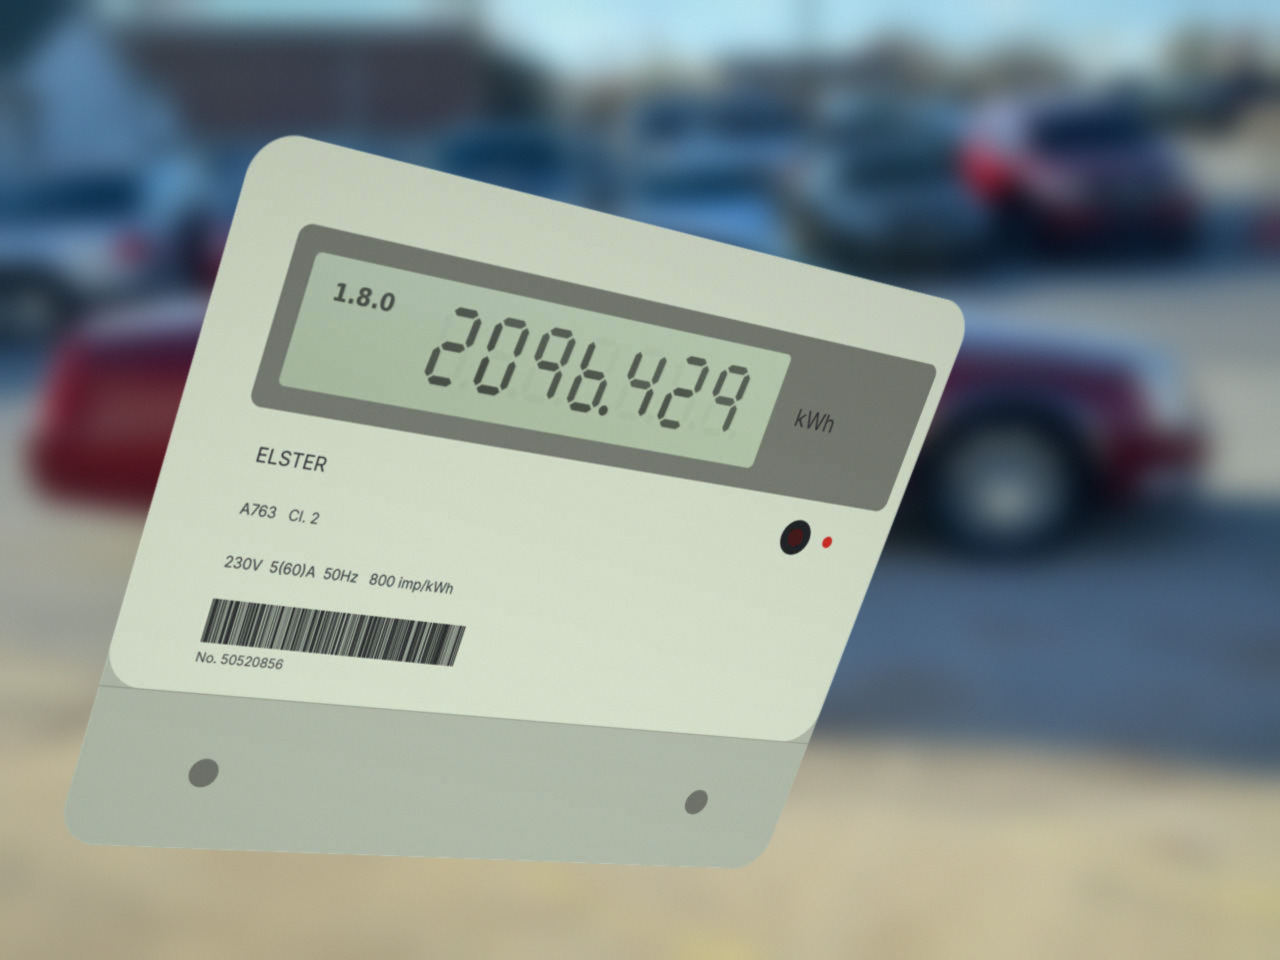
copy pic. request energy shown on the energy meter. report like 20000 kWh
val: 2096.429 kWh
